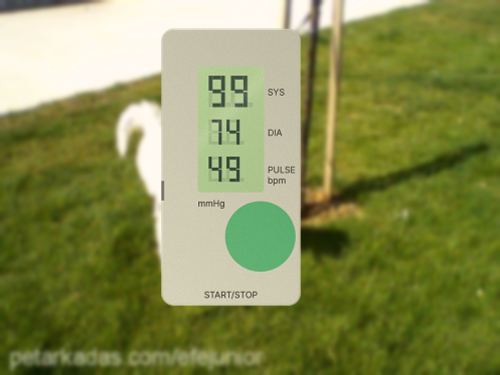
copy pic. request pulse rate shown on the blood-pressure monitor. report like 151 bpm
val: 49 bpm
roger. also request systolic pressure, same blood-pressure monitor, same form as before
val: 99 mmHg
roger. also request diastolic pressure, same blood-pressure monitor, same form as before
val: 74 mmHg
